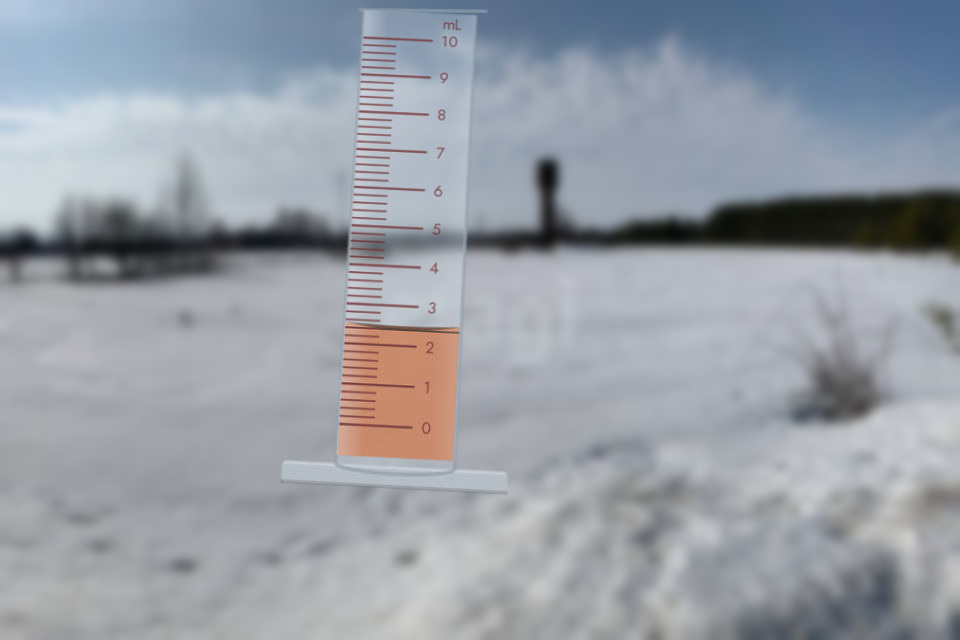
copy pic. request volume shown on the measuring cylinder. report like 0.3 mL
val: 2.4 mL
